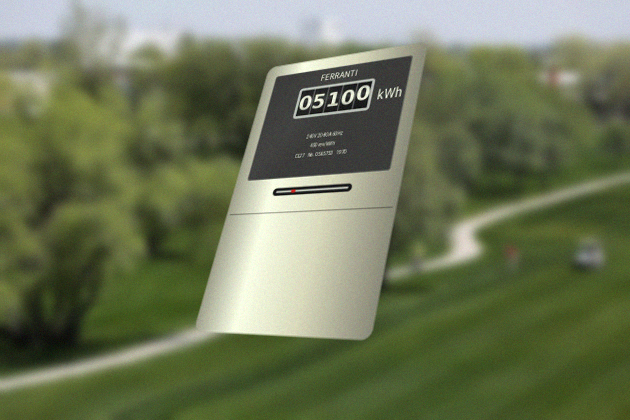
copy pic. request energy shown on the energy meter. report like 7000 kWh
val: 5100 kWh
